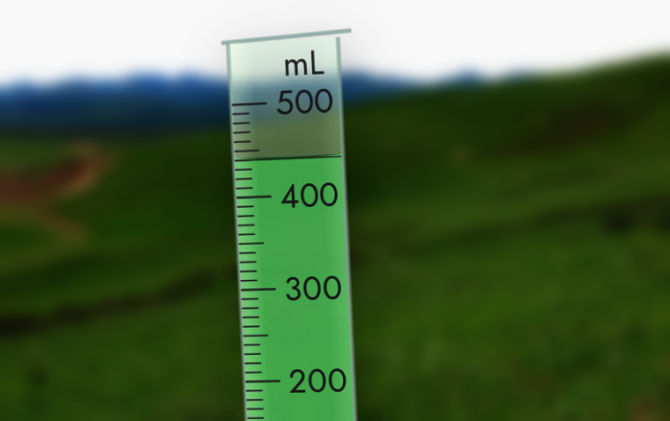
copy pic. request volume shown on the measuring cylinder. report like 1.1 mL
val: 440 mL
